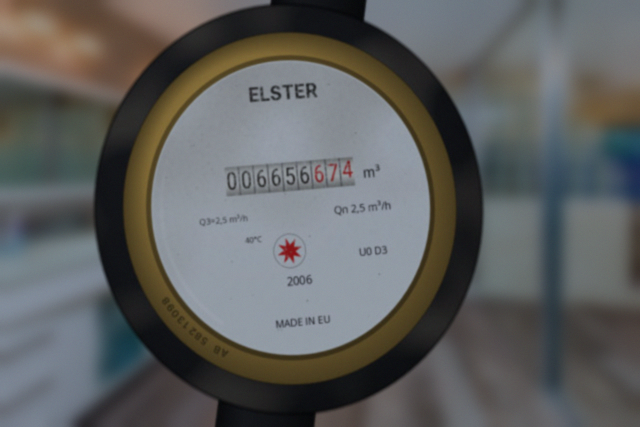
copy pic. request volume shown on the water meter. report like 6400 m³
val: 6656.674 m³
